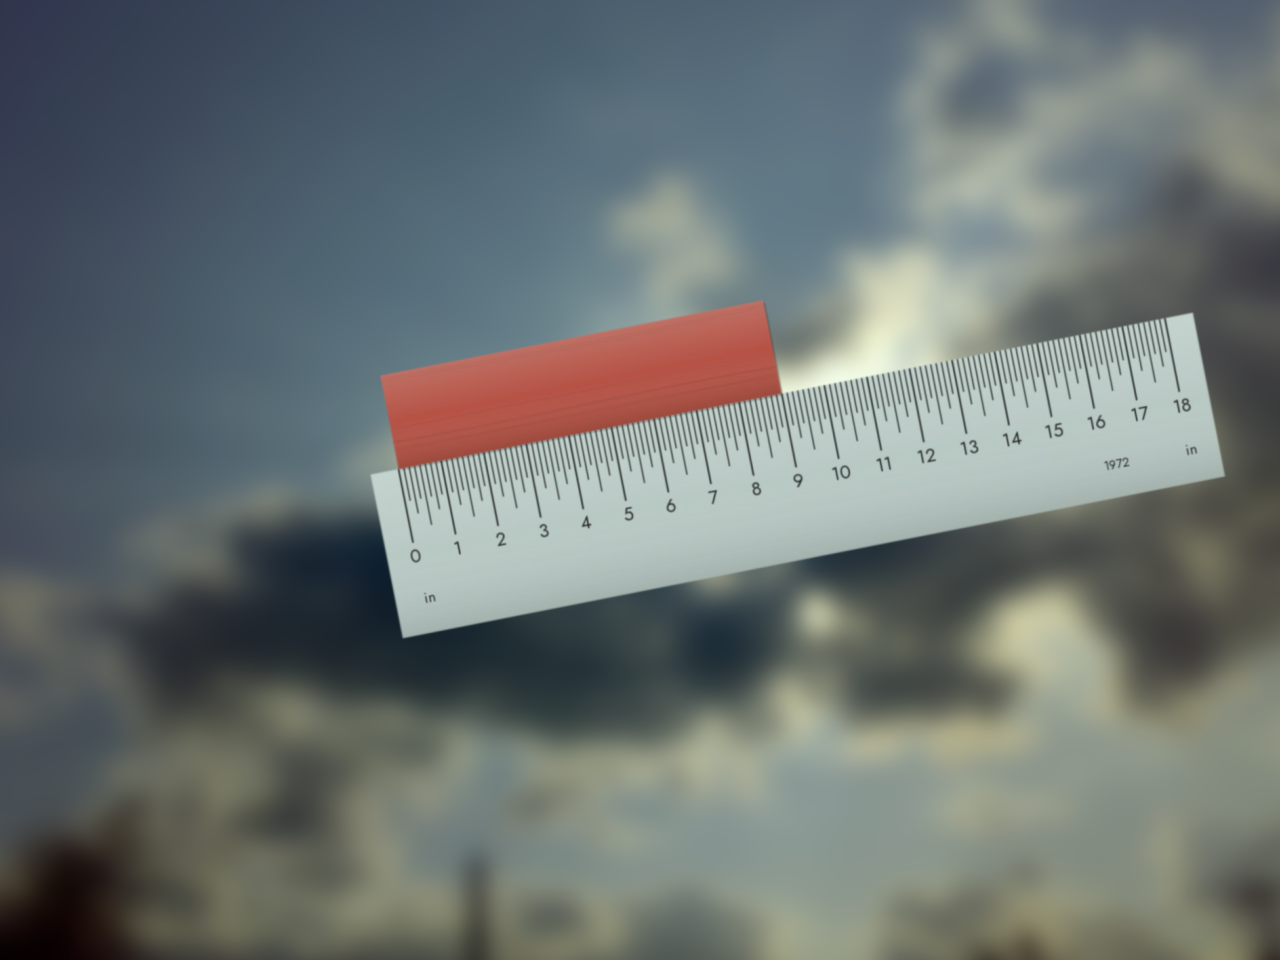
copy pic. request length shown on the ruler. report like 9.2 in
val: 9 in
